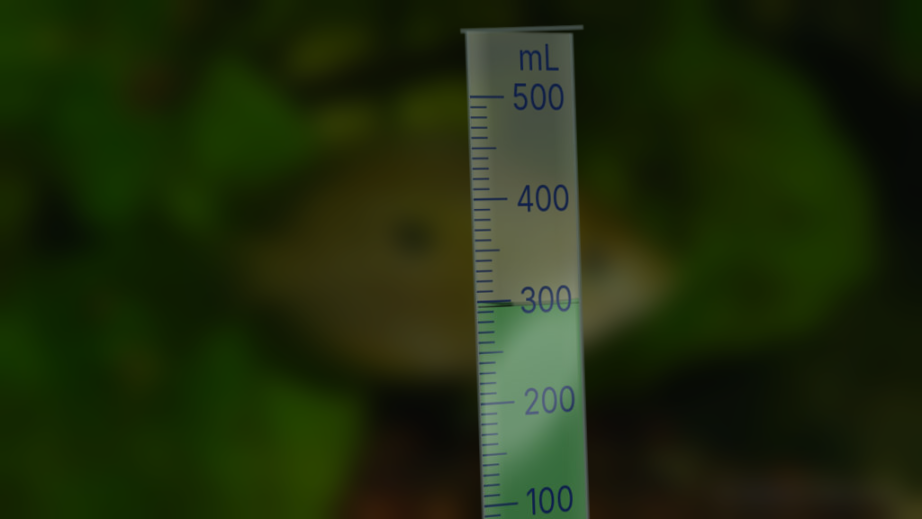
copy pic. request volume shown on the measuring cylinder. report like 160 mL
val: 295 mL
